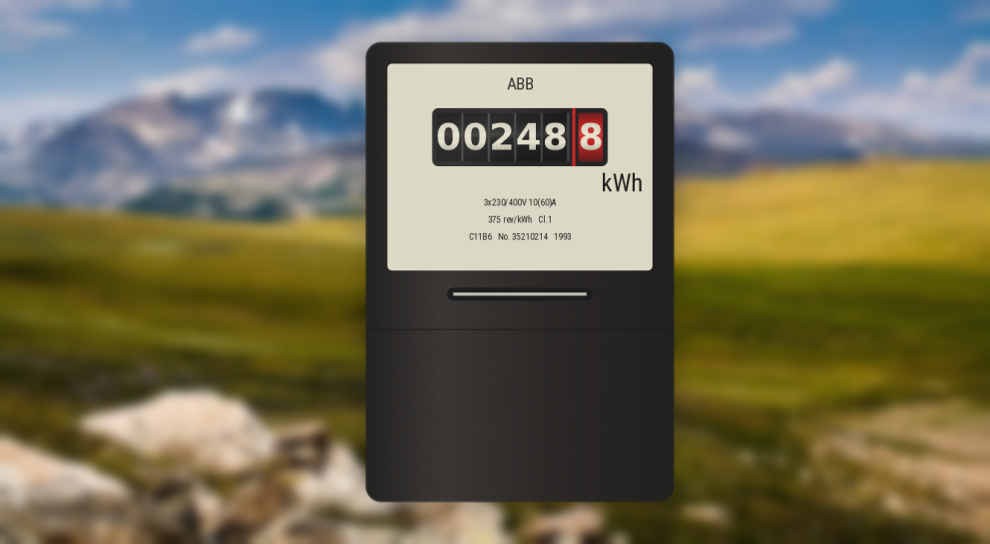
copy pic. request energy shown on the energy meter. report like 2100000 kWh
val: 248.8 kWh
